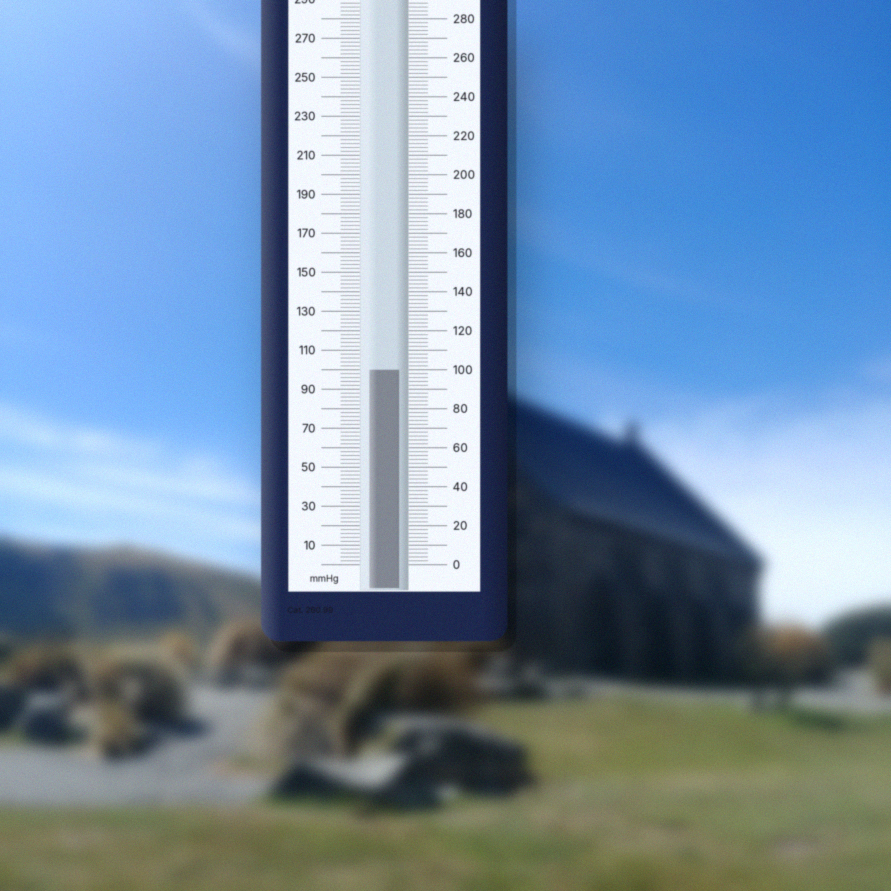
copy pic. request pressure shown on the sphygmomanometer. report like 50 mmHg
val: 100 mmHg
